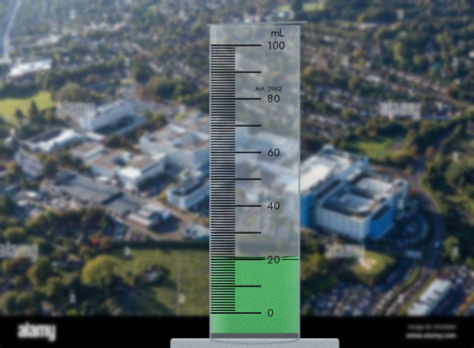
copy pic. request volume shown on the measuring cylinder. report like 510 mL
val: 20 mL
